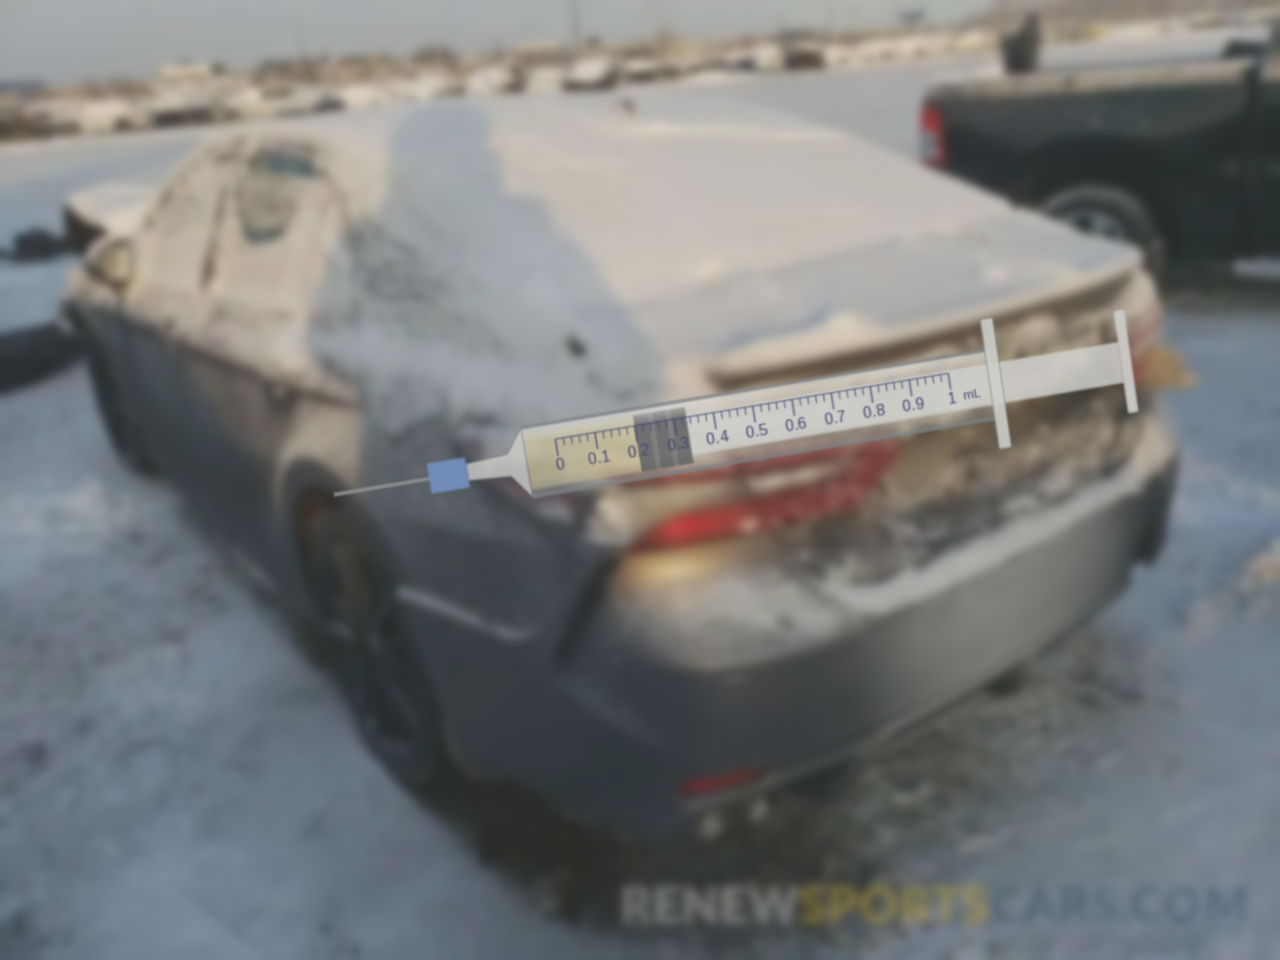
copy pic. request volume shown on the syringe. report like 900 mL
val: 0.2 mL
